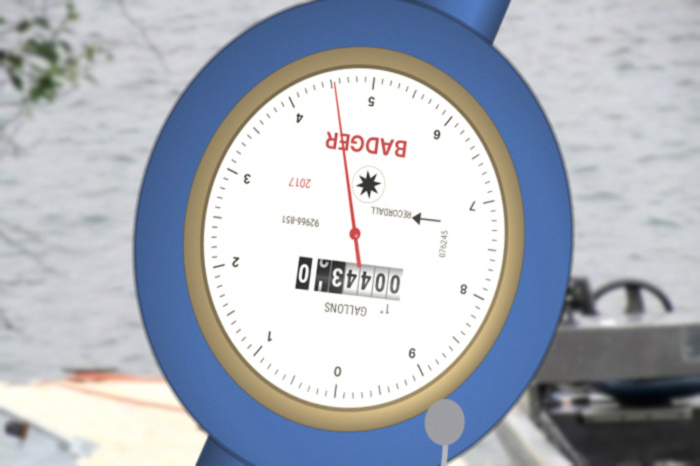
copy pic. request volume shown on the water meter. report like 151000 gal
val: 44314.5 gal
